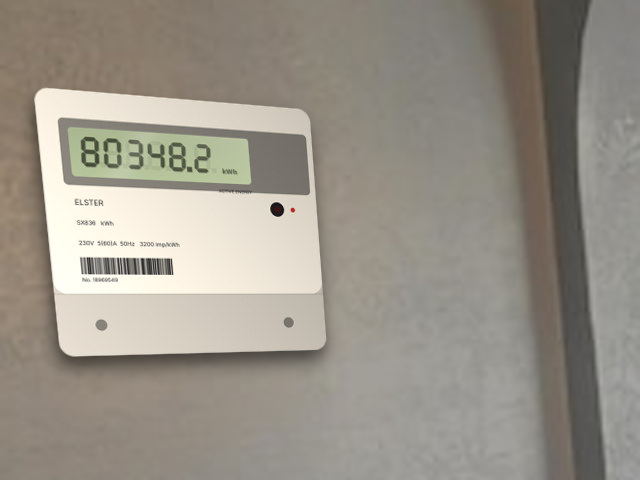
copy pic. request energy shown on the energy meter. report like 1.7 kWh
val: 80348.2 kWh
